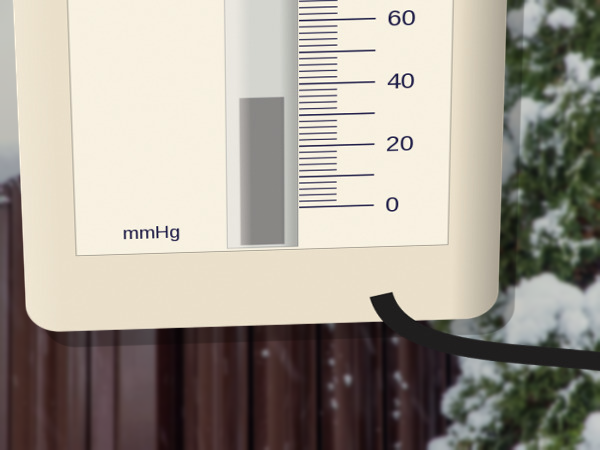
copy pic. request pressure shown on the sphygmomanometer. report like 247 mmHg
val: 36 mmHg
